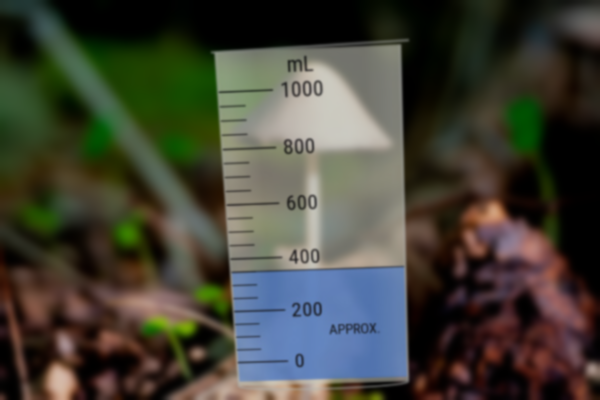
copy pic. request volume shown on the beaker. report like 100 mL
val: 350 mL
